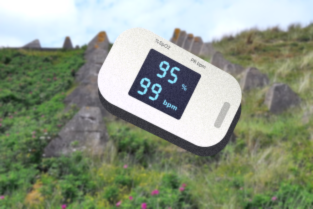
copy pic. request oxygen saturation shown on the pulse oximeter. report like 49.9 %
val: 95 %
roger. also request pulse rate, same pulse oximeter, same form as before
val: 99 bpm
